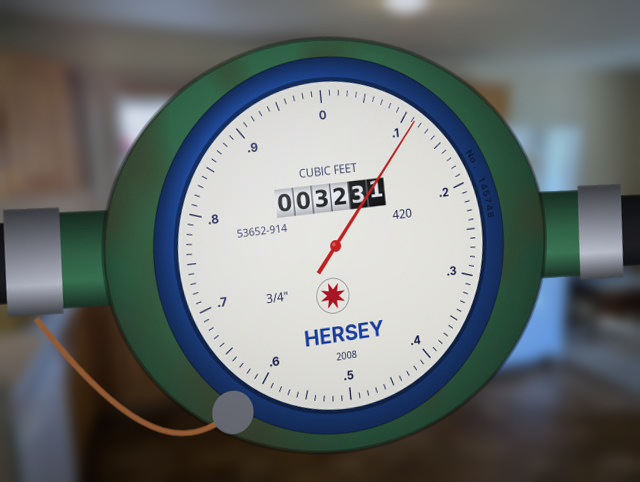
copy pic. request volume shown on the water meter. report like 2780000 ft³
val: 3231.11 ft³
